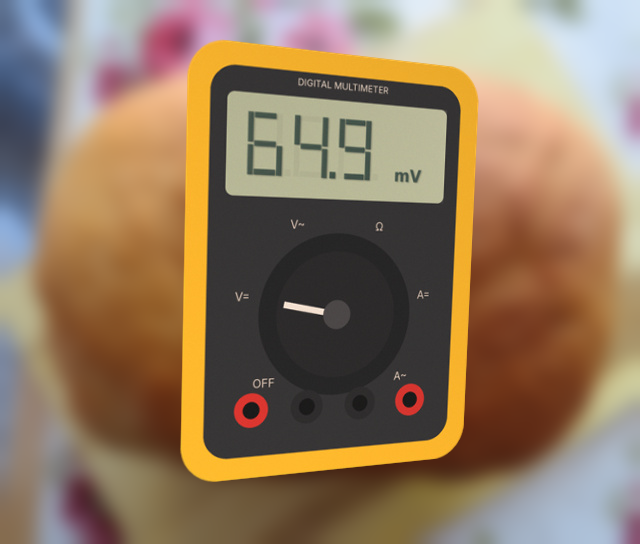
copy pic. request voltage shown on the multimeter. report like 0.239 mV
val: 64.9 mV
